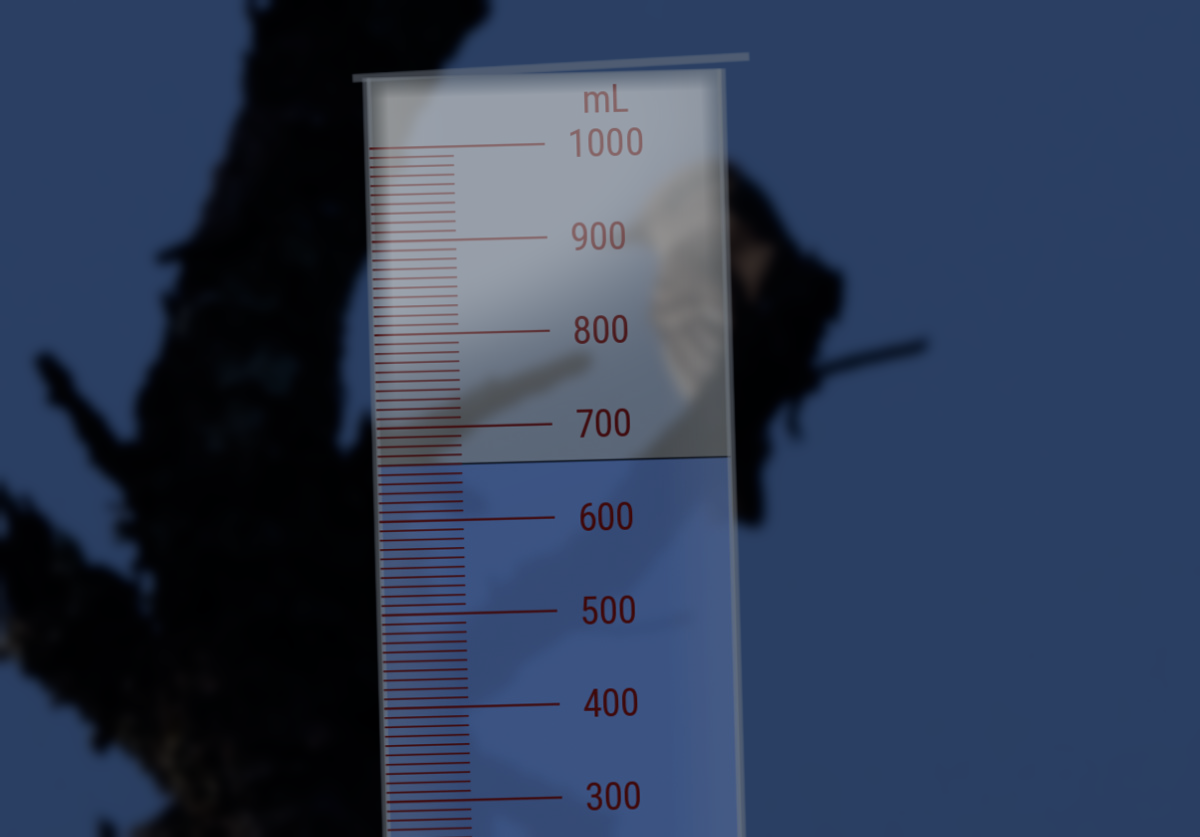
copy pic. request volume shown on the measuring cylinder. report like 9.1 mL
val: 660 mL
